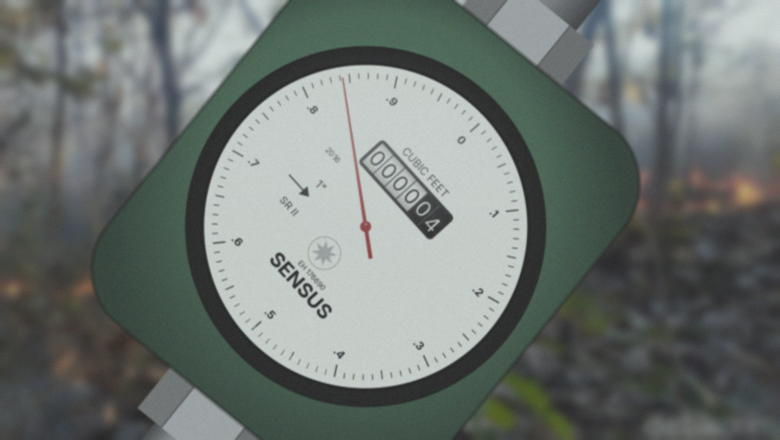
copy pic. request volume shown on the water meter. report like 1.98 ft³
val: 3.84 ft³
